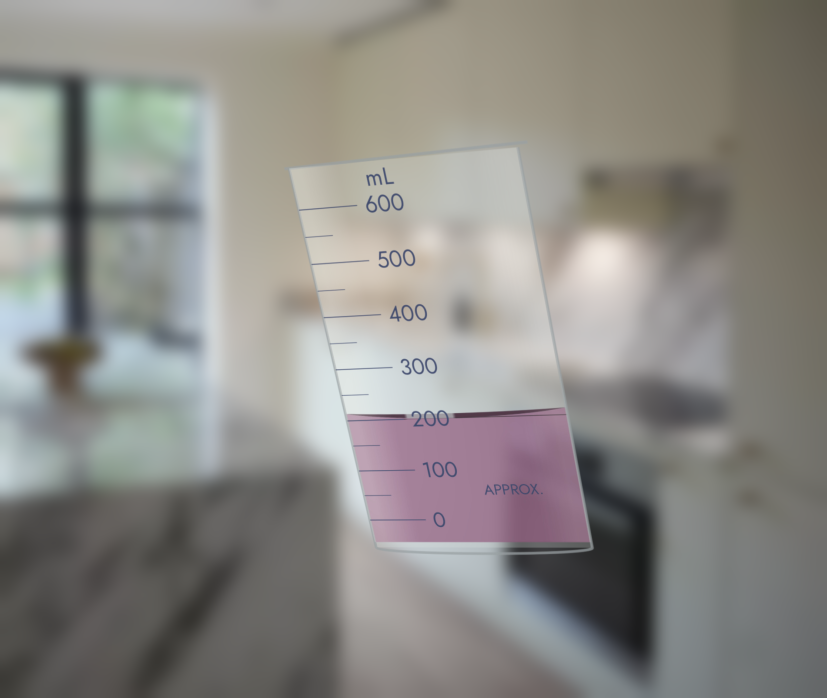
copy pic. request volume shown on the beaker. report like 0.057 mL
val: 200 mL
